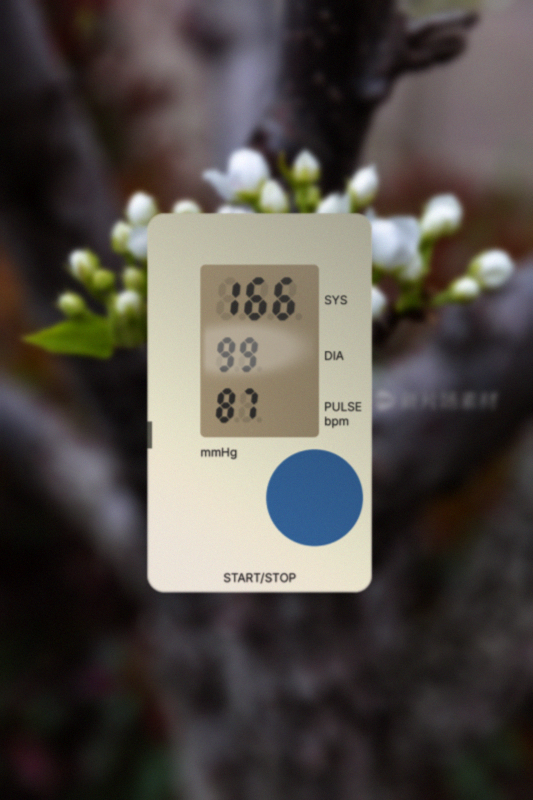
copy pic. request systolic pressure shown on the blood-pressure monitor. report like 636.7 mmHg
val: 166 mmHg
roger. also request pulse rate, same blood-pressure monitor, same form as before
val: 87 bpm
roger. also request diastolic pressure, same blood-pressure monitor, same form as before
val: 99 mmHg
